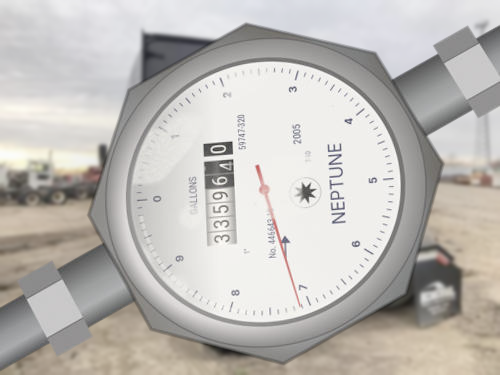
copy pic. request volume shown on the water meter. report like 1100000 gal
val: 3359637.1 gal
